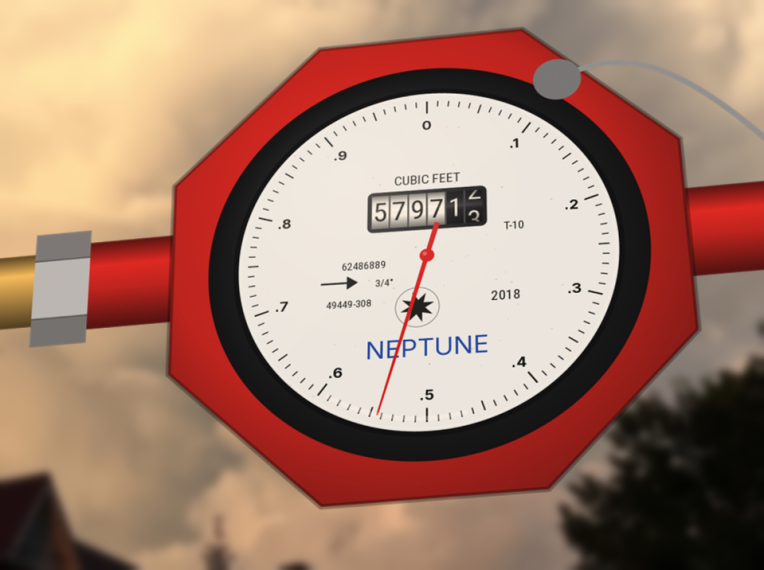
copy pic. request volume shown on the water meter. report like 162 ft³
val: 579712.54 ft³
